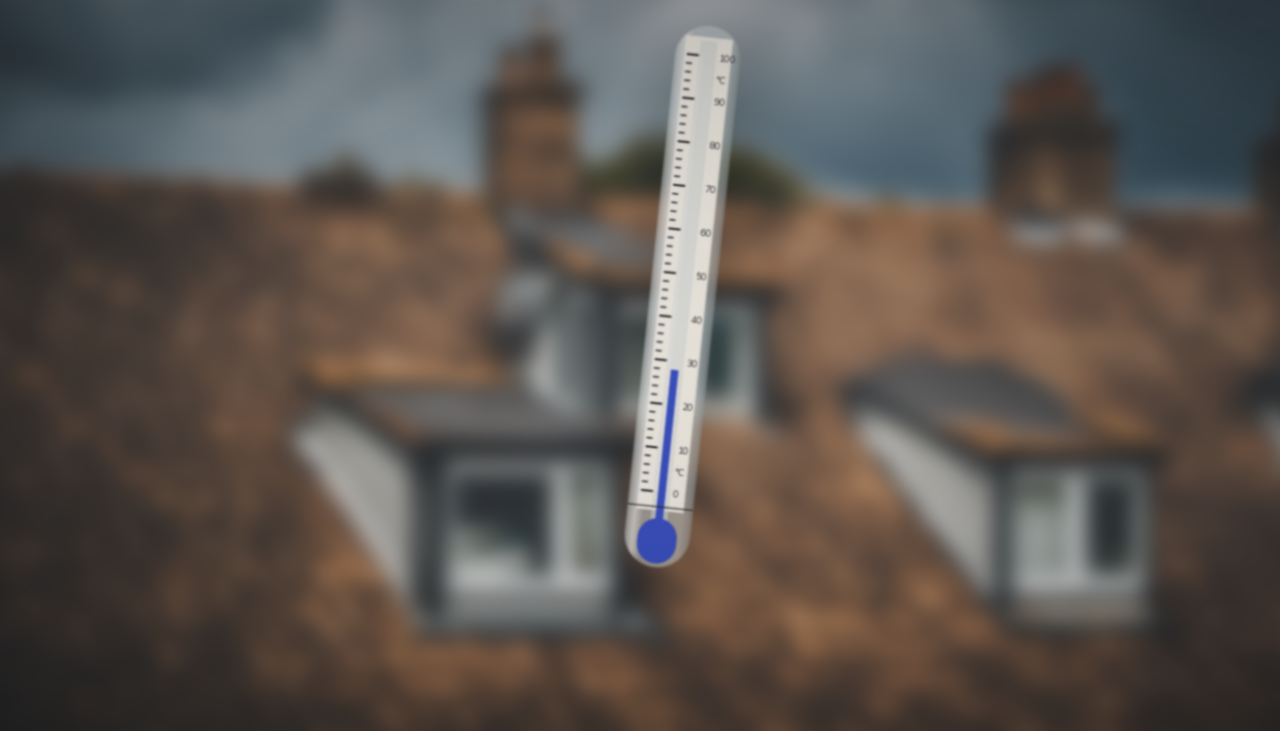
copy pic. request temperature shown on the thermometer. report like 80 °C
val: 28 °C
